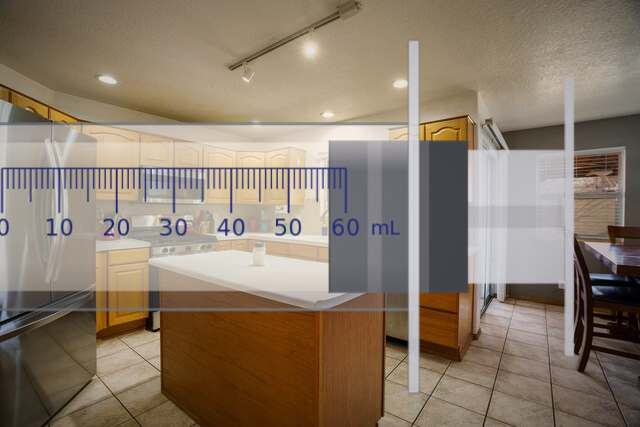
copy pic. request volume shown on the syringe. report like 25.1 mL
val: 57 mL
